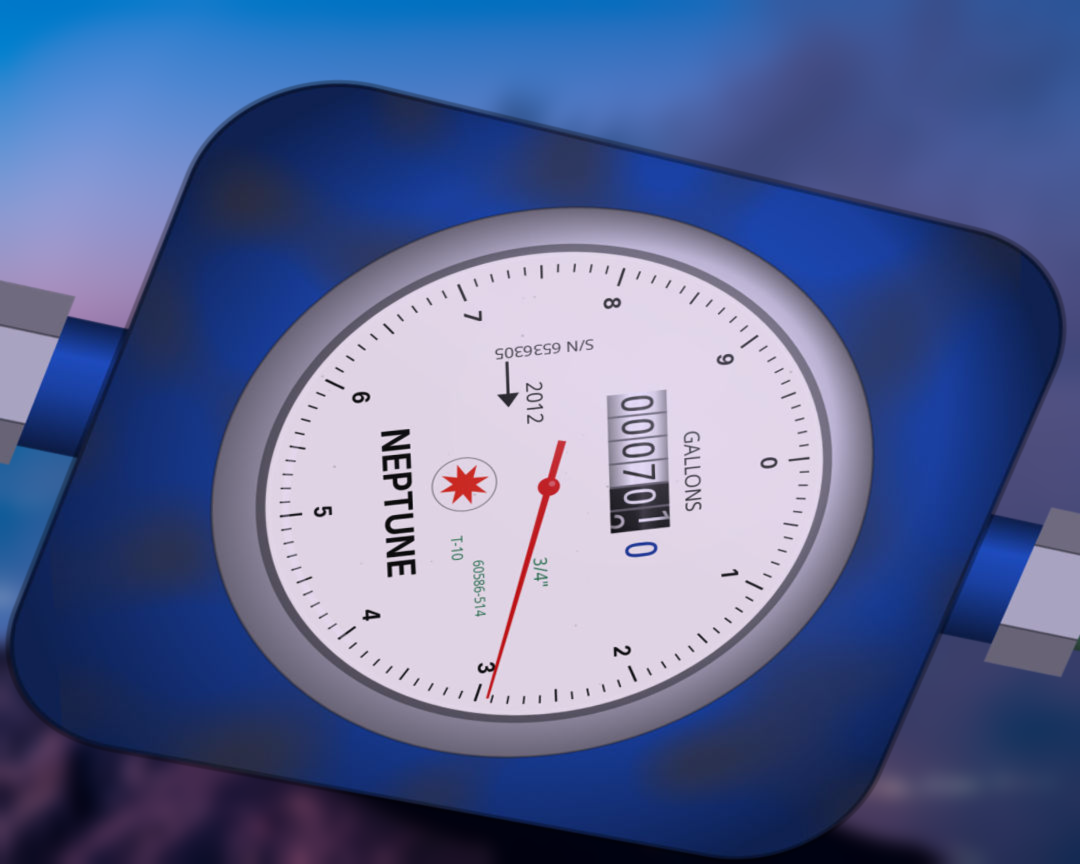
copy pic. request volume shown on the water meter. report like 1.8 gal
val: 7012.9 gal
